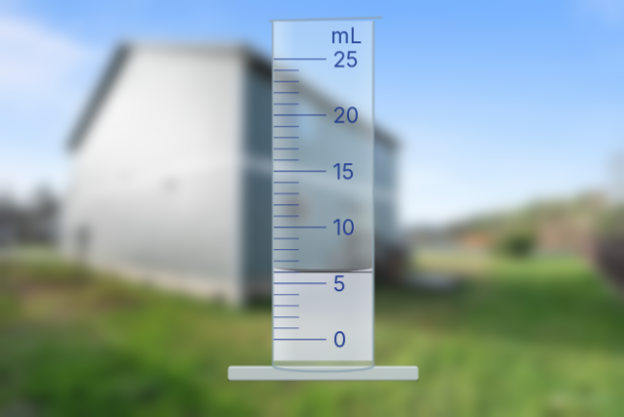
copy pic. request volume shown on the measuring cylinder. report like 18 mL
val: 6 mL
